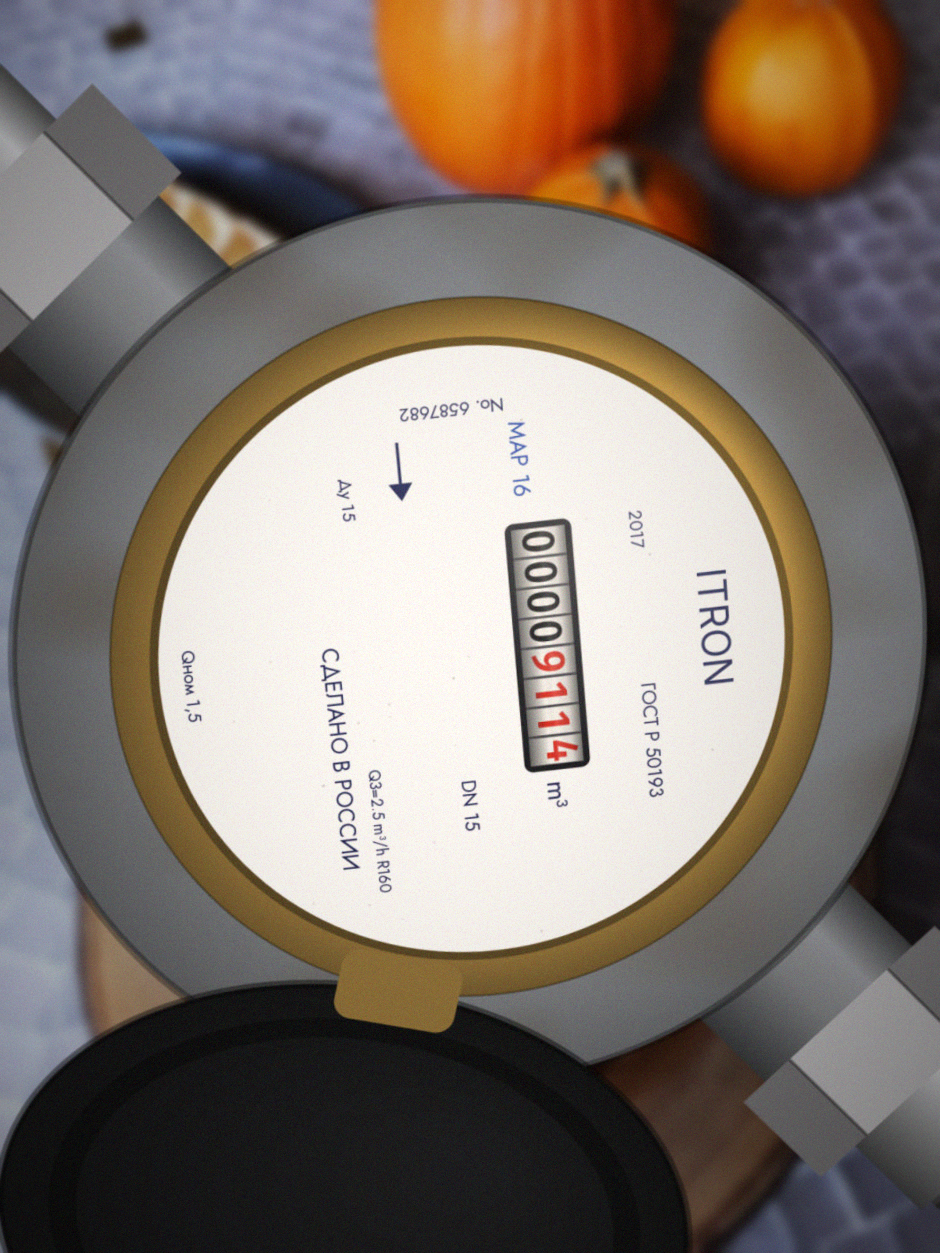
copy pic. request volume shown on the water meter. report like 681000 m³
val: 0.9114 m³
